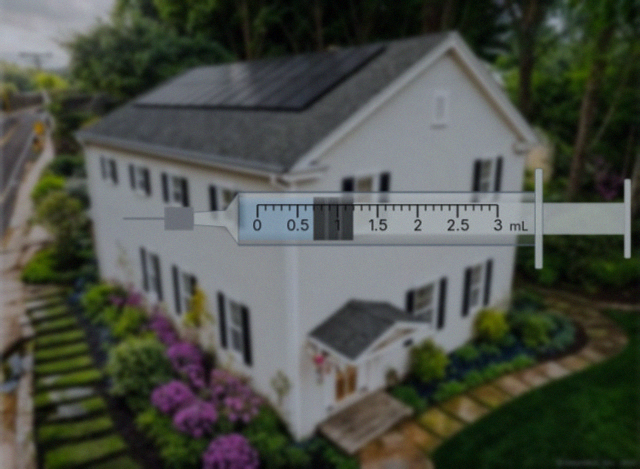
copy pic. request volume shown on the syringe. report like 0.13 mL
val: 0.7 mL
